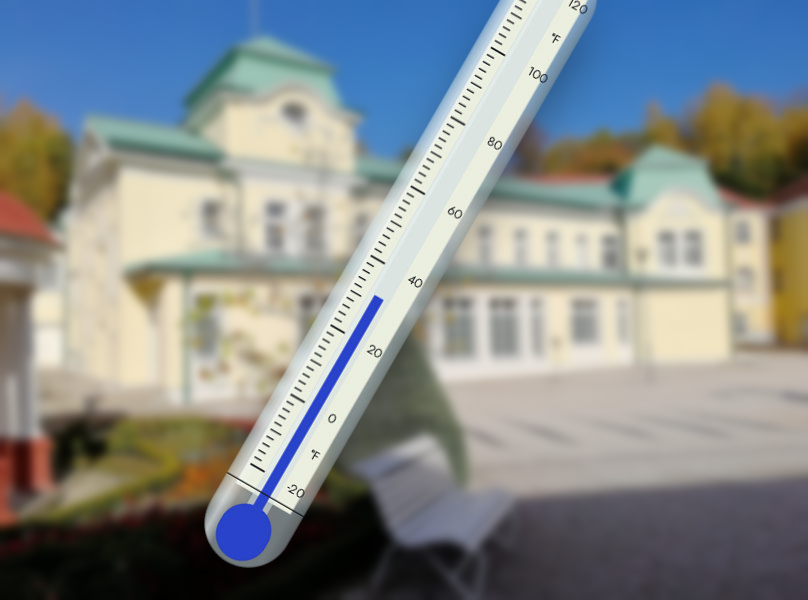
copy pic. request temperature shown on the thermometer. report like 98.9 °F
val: 32 °F
